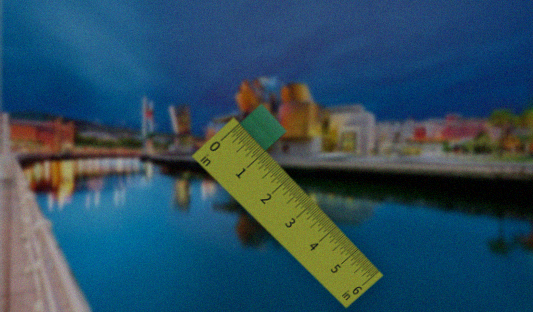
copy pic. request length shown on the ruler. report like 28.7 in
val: 1 in
